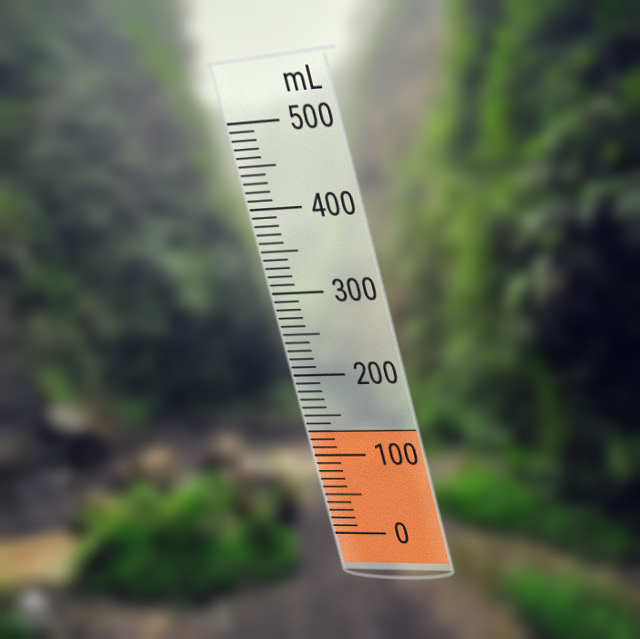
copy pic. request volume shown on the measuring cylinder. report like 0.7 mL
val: 130 mL
